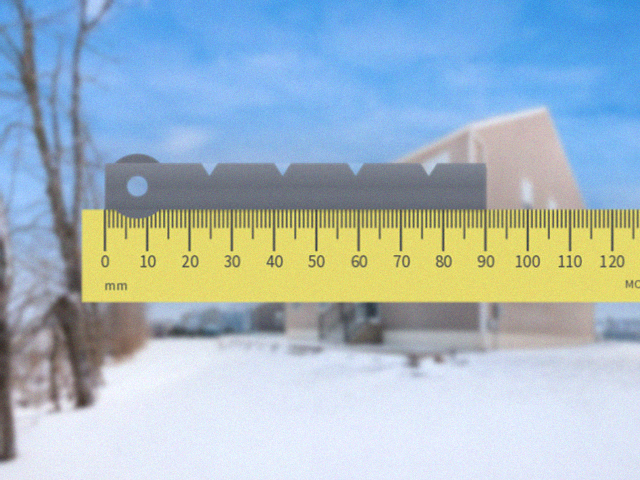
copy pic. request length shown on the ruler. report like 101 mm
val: 90 mm
